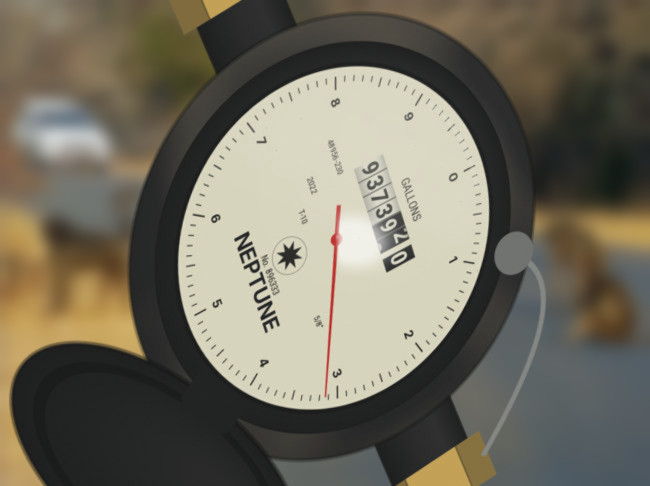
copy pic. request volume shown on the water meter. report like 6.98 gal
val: 9373923.1 gal
